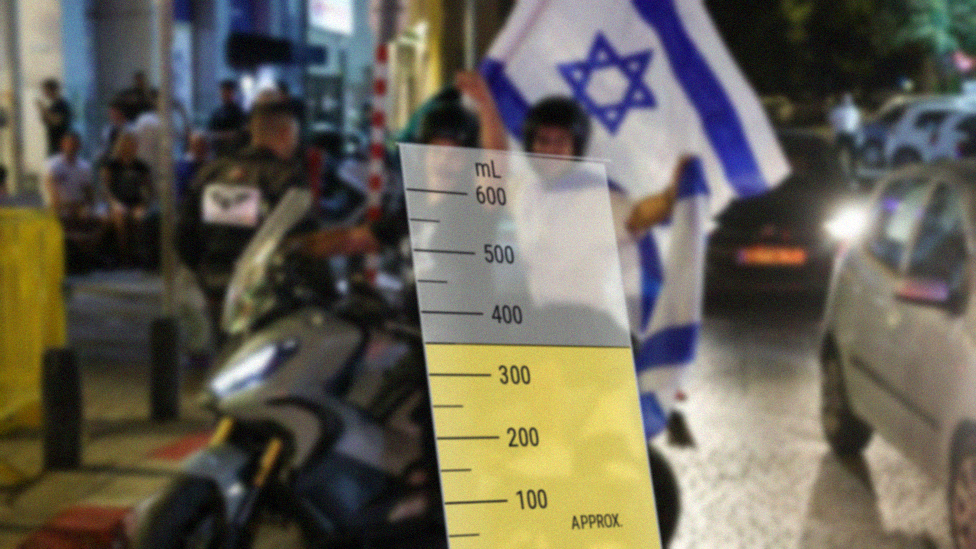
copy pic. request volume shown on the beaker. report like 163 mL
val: 350 mL
